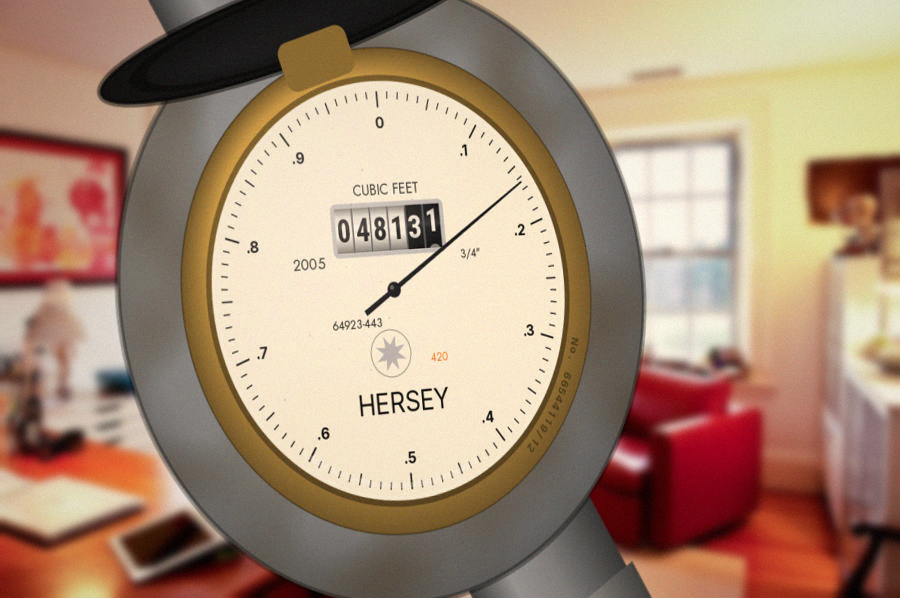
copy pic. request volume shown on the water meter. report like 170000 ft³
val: 48131.16 ft³
